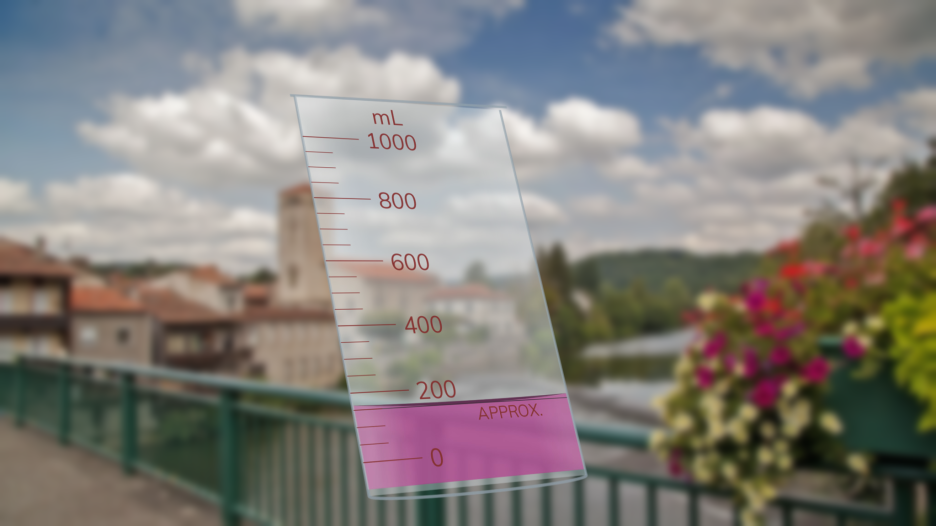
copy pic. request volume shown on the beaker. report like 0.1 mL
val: 150 mL
